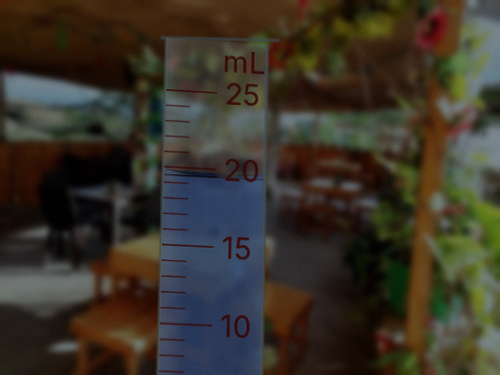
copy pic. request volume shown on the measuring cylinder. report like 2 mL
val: 19.5 mL
